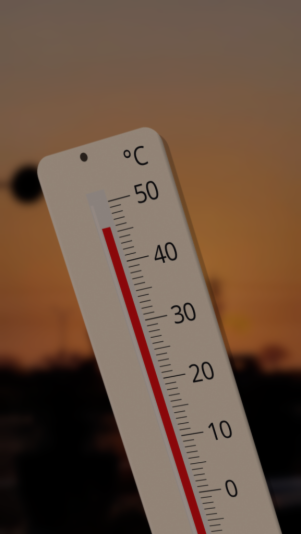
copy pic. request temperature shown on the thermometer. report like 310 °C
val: 46 °C
